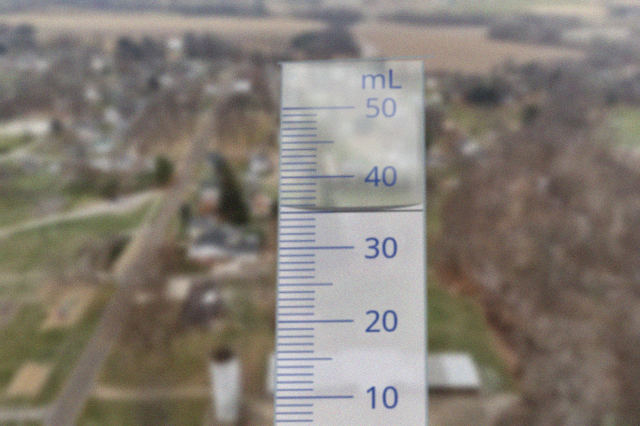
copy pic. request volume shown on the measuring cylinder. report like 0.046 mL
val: 35 mL
